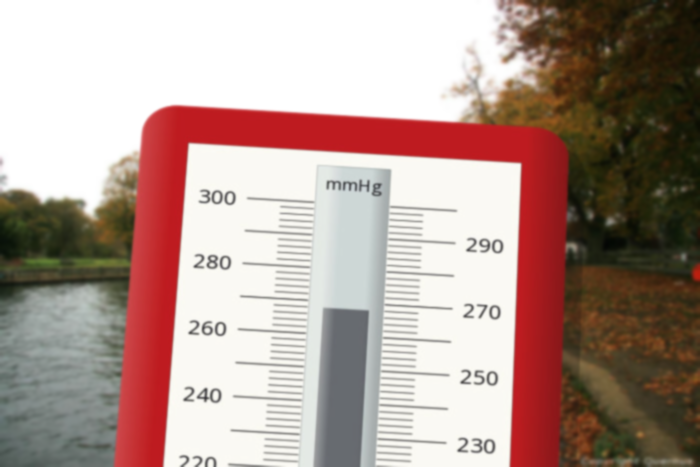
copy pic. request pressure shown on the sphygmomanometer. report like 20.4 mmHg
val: 268 mmHg
